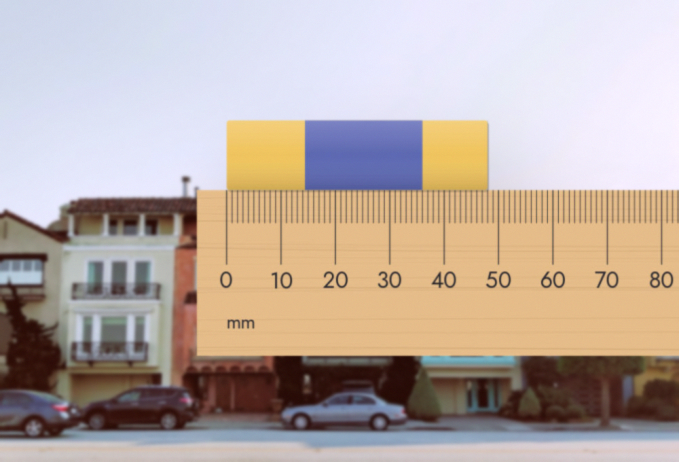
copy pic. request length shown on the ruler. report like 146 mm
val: 48 mm
